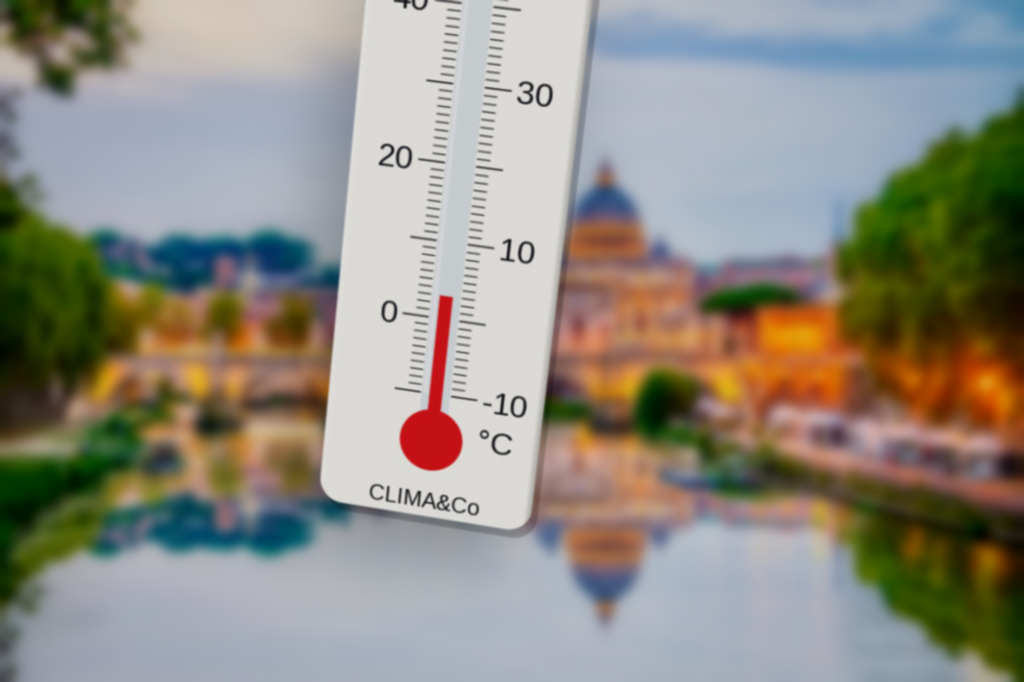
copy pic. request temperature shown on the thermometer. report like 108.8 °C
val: 3 °C
